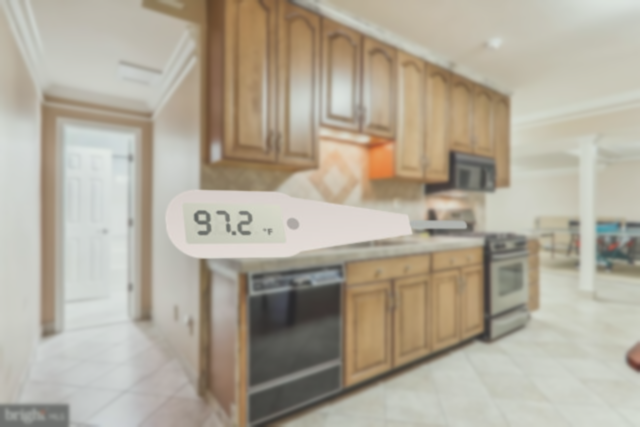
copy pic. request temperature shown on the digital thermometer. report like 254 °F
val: 97.2 °F
